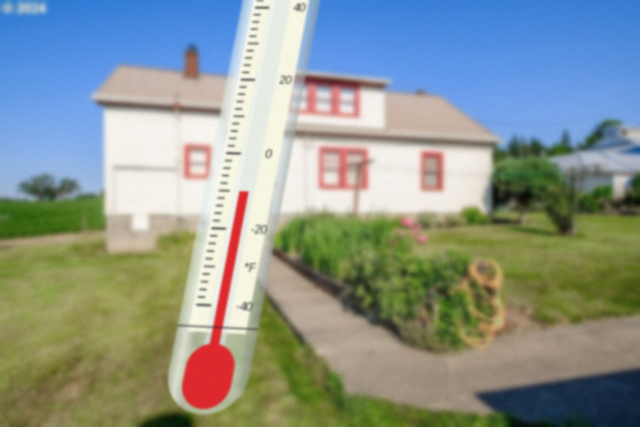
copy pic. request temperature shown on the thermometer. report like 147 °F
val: -10 °F
